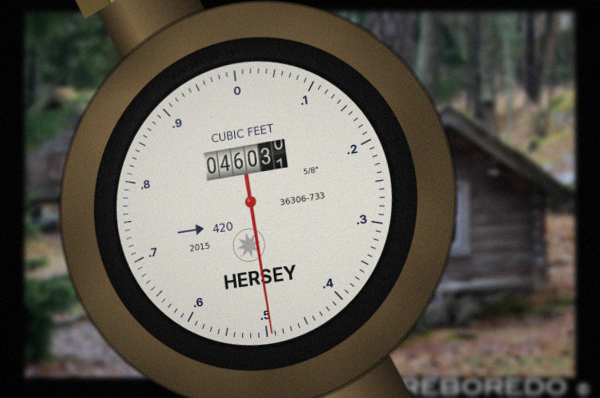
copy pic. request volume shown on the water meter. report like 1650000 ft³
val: 46030.49 ft³
